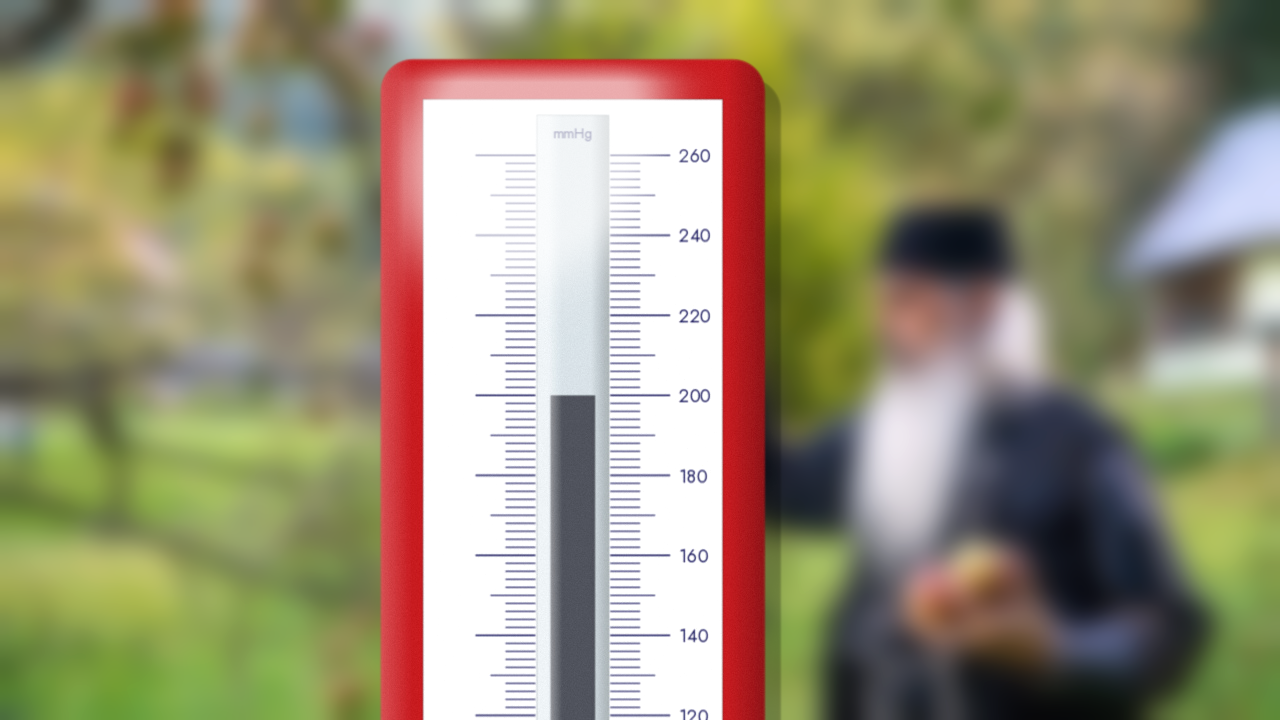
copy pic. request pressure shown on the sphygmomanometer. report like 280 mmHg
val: 200 mmHg
